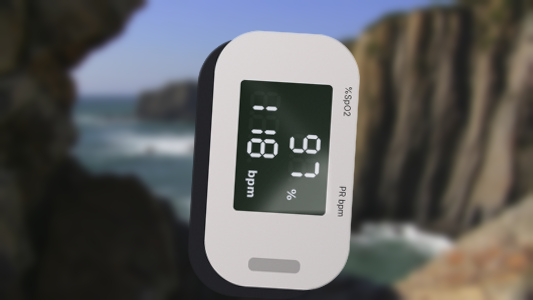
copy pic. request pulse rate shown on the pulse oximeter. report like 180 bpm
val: 118 bpm
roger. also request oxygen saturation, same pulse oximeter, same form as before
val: 97 %
